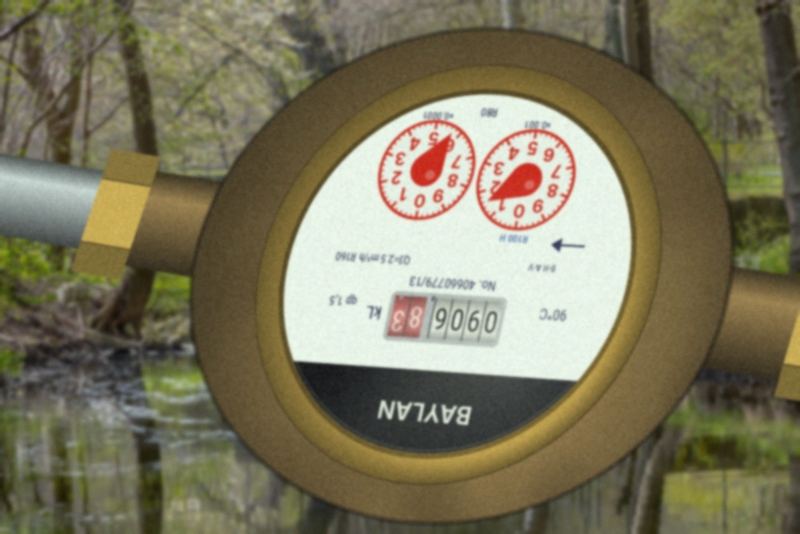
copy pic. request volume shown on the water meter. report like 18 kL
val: 906.8315 kL
